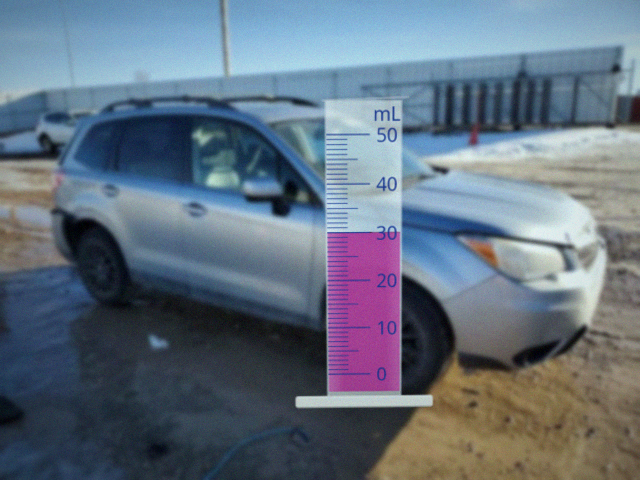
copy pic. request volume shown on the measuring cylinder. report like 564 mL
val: 30 mL
